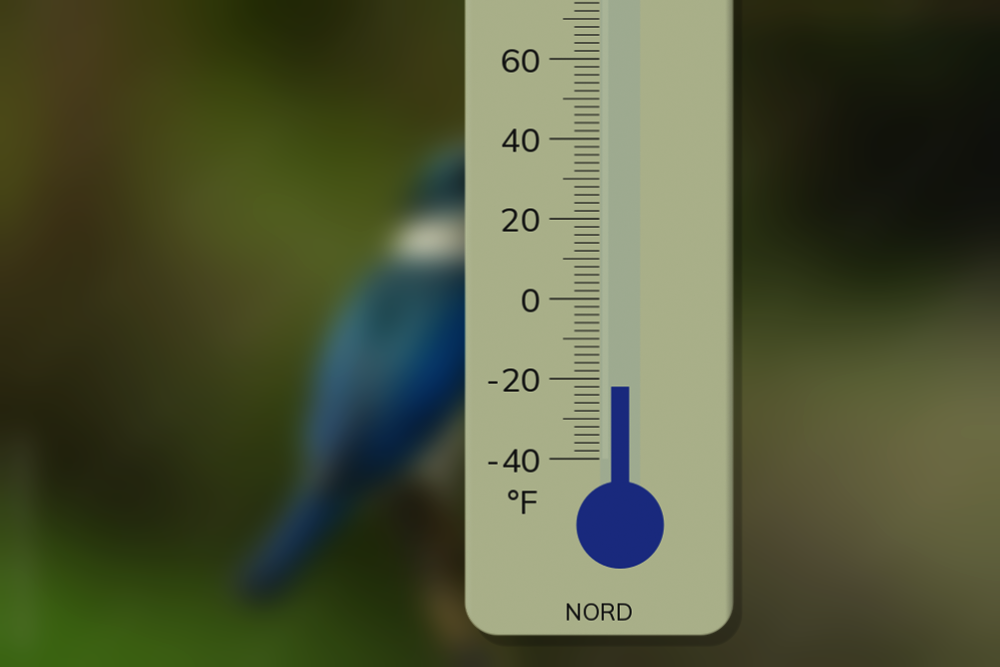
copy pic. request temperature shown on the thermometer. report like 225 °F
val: -22 °F
